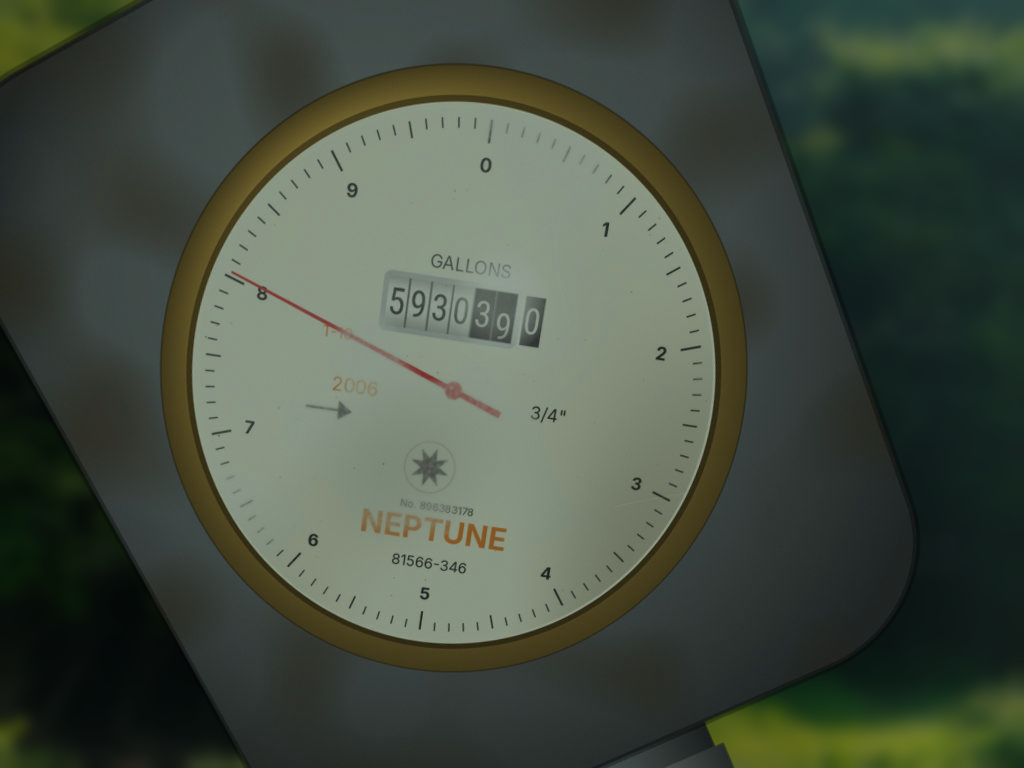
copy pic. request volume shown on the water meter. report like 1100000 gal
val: 5930388.0 gal
